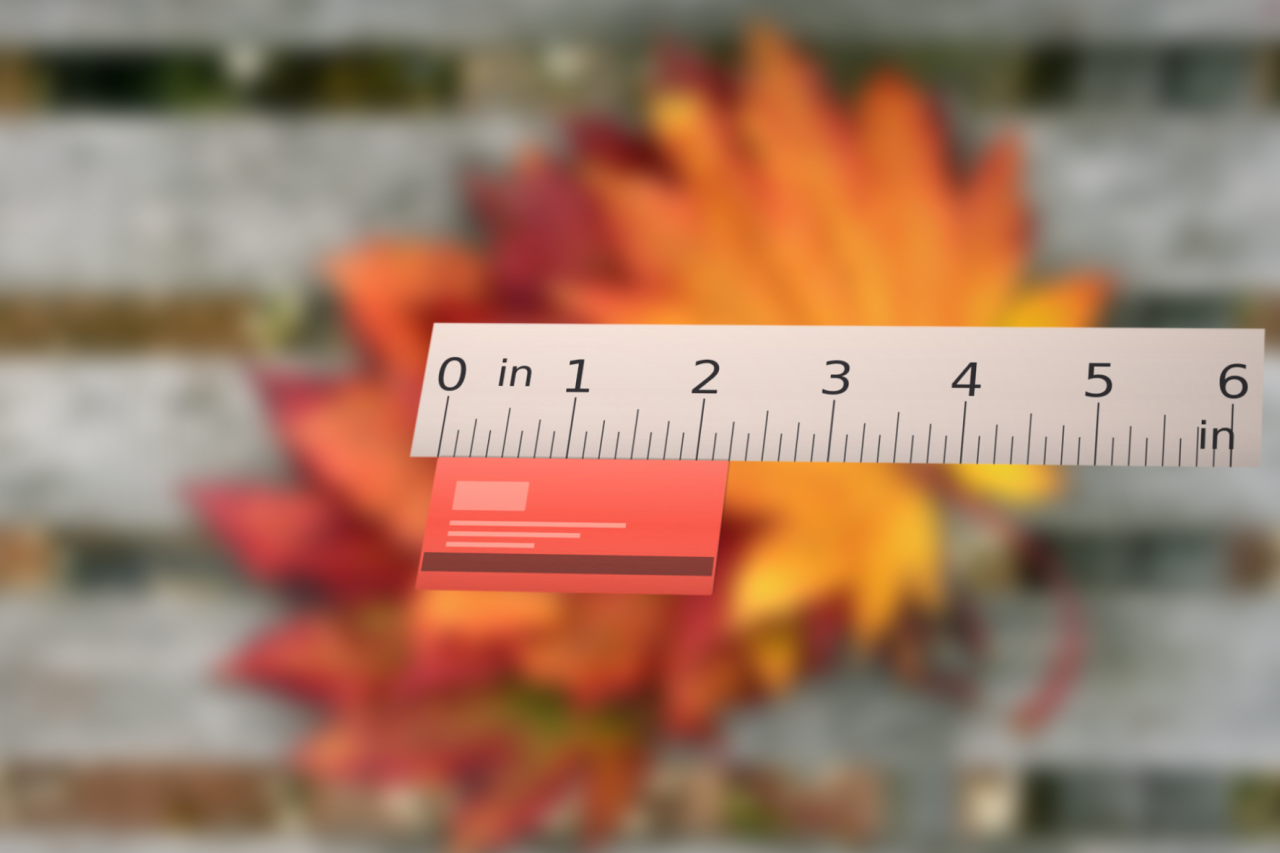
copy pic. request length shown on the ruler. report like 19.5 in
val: 2.25 in
